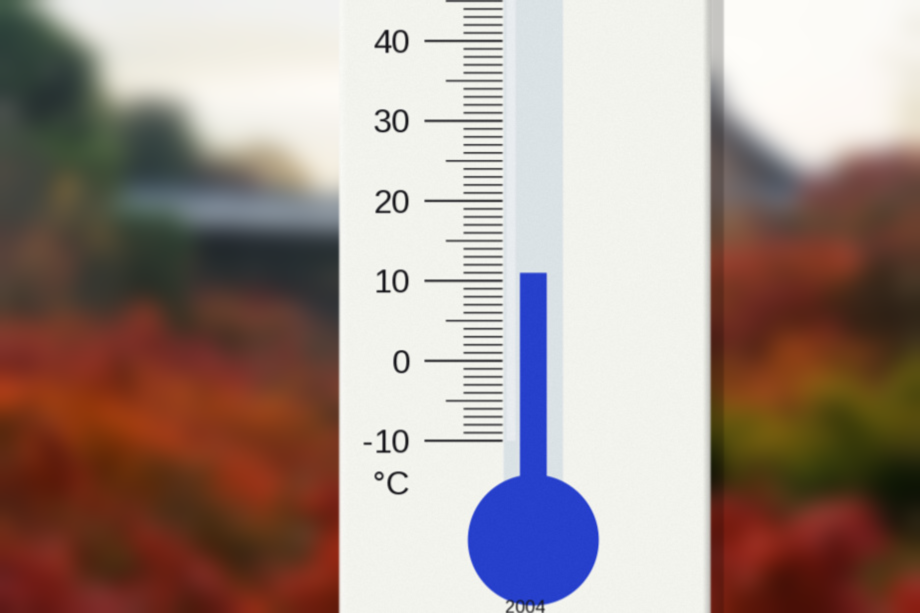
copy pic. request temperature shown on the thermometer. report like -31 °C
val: 11 °C
